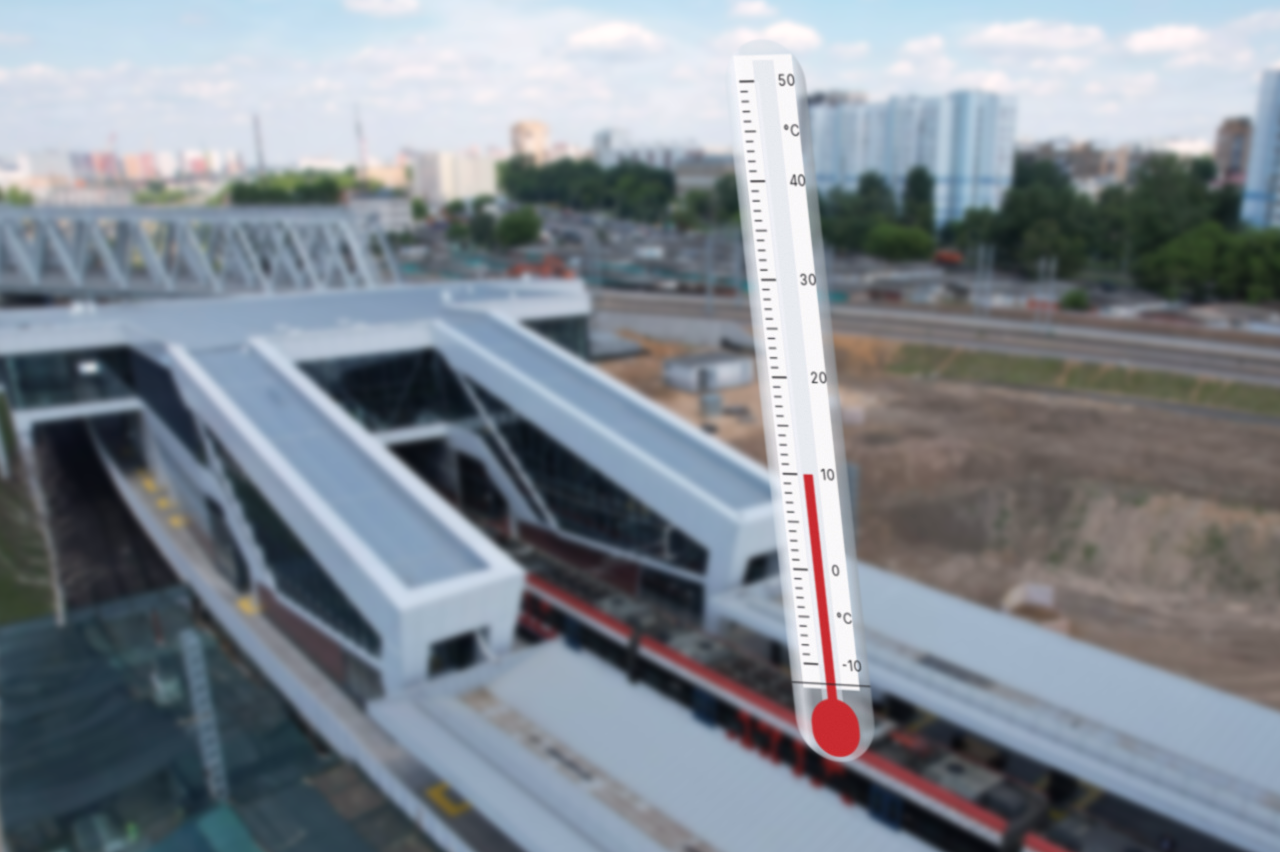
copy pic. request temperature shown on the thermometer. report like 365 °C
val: 10 °C
